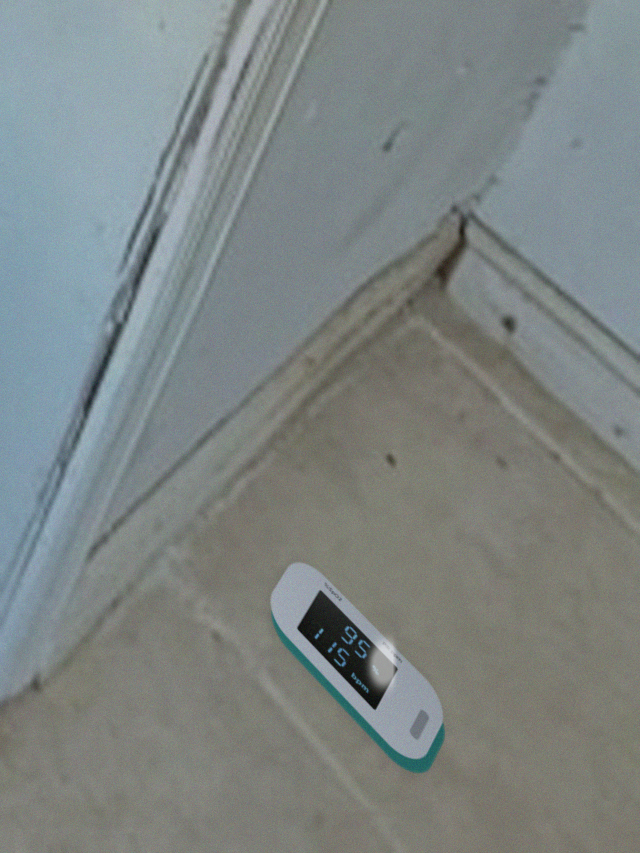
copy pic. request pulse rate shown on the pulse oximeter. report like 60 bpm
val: 115 bpm
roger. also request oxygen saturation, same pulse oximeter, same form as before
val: 95 %
